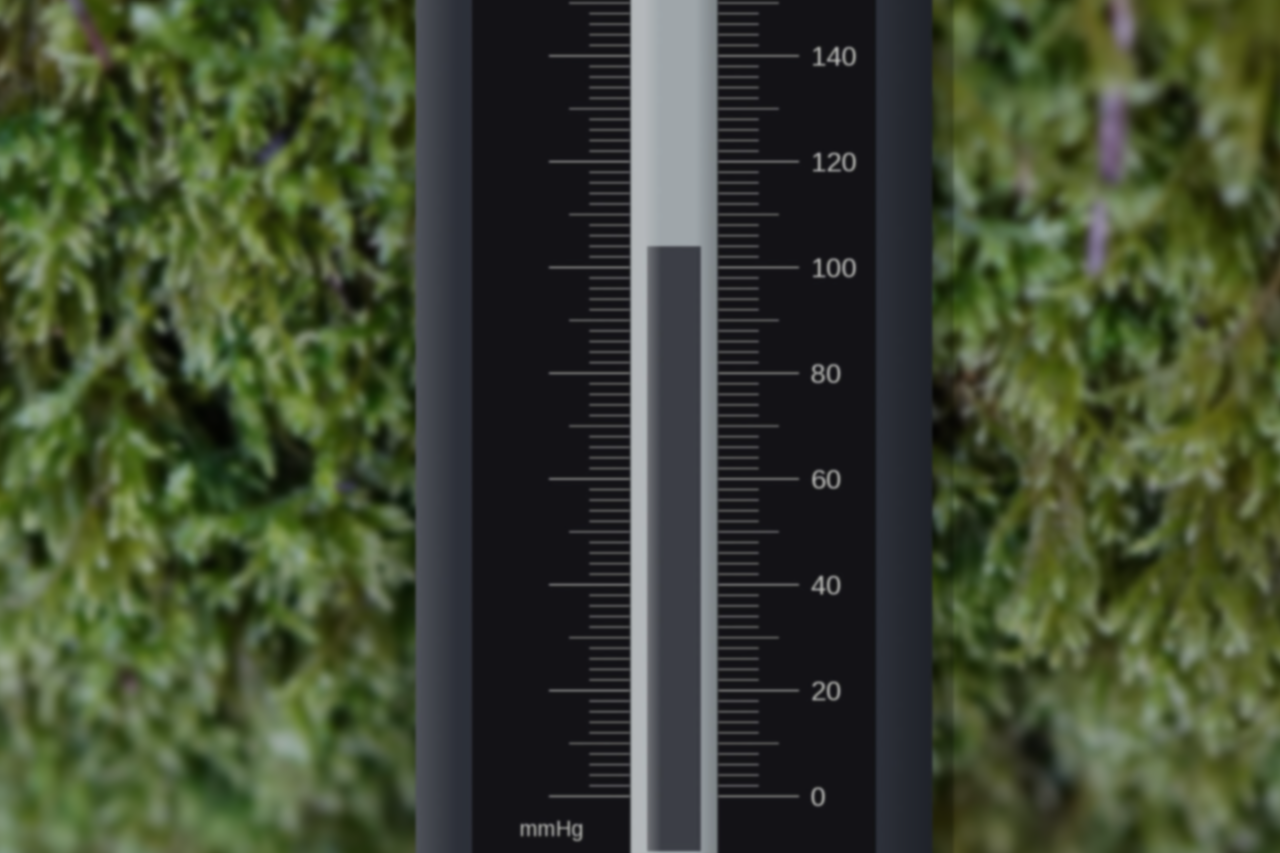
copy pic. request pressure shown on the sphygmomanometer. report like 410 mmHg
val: 104 mmHg
